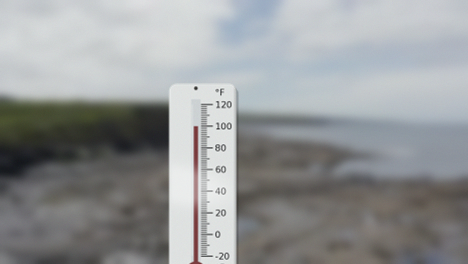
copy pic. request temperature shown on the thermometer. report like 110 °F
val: 100 °F
